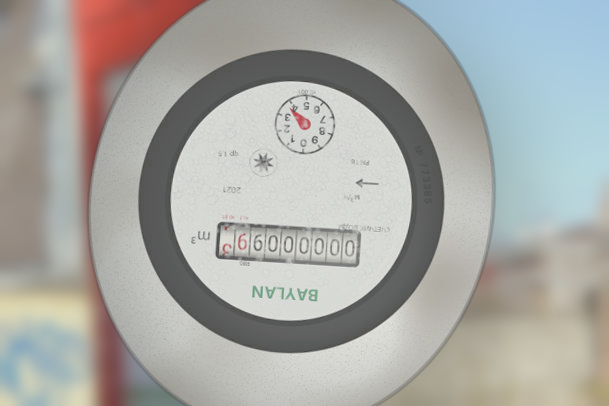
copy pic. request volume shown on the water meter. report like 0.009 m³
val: 9.933 m³
